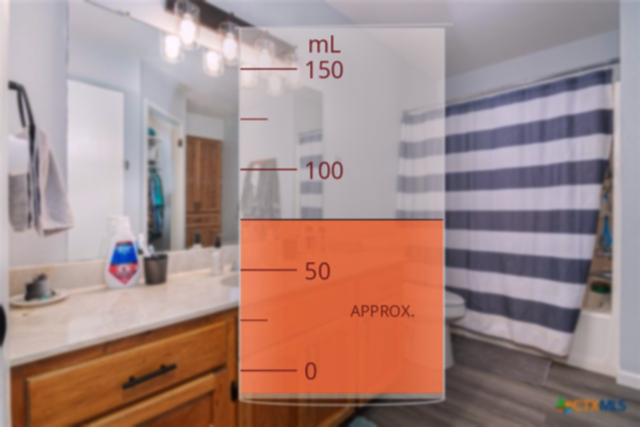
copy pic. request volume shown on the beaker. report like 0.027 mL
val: 75 mL
